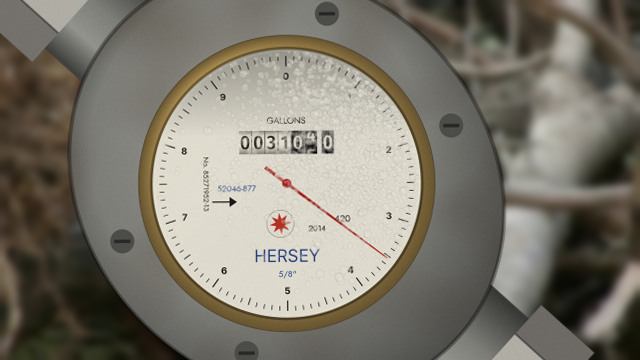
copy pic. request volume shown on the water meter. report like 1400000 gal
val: 31043.5 gal
